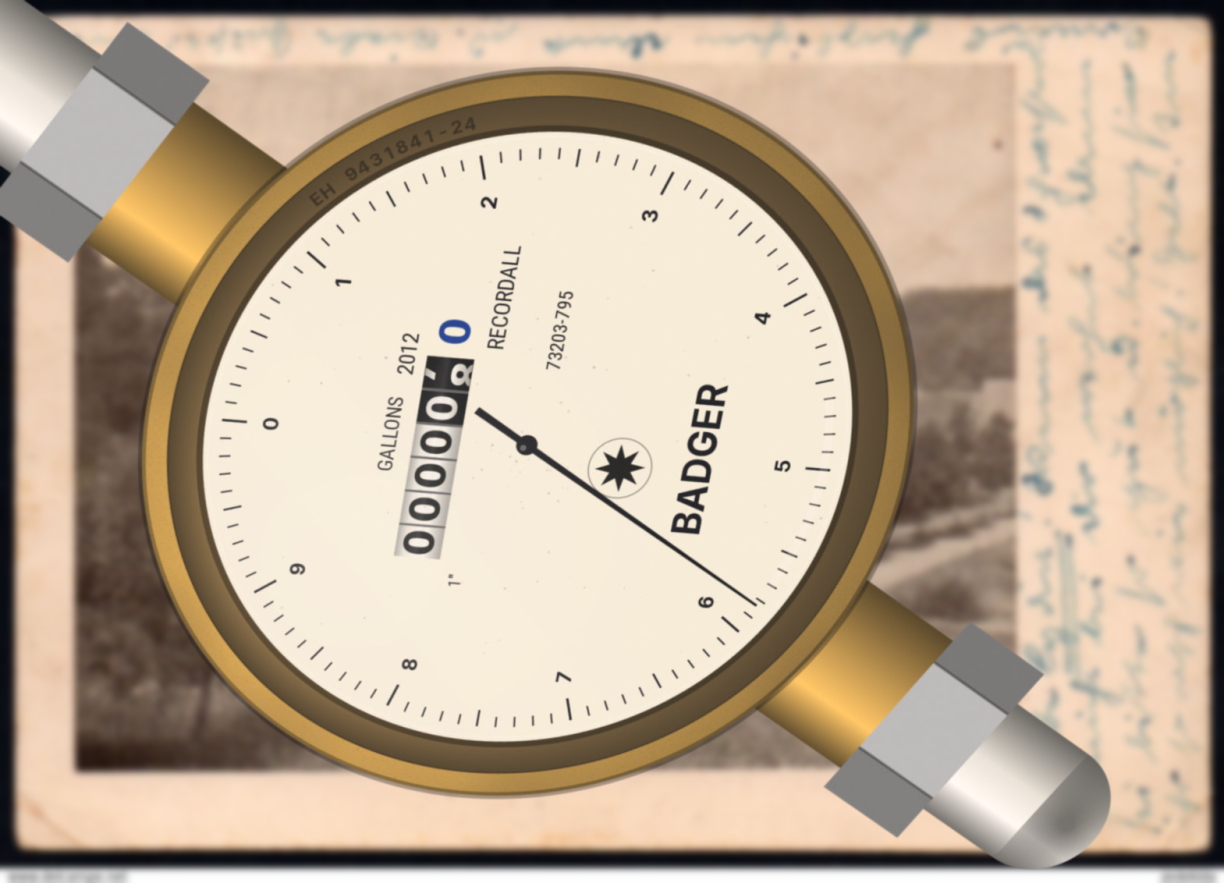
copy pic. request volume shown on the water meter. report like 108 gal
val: 75.8 gal
